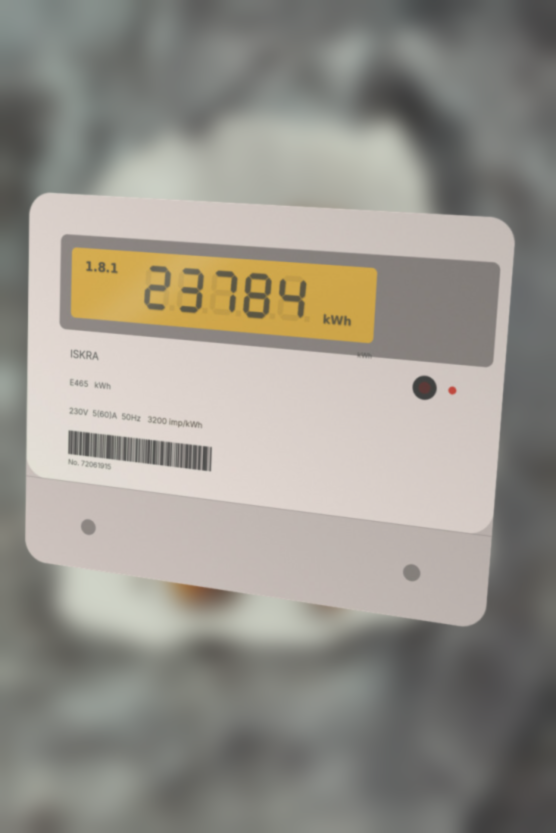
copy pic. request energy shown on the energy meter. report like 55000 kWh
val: 23784 kWh
